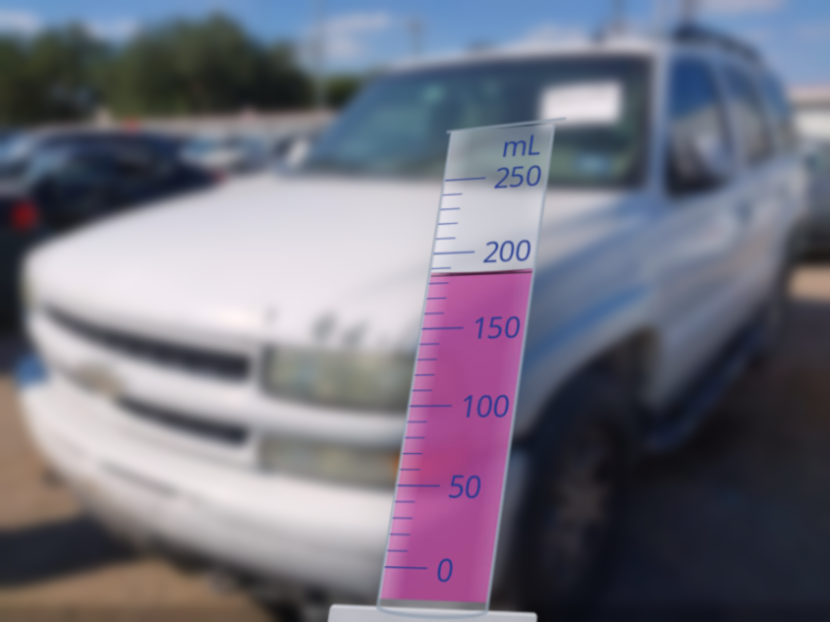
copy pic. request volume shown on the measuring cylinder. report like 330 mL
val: 185 mL
